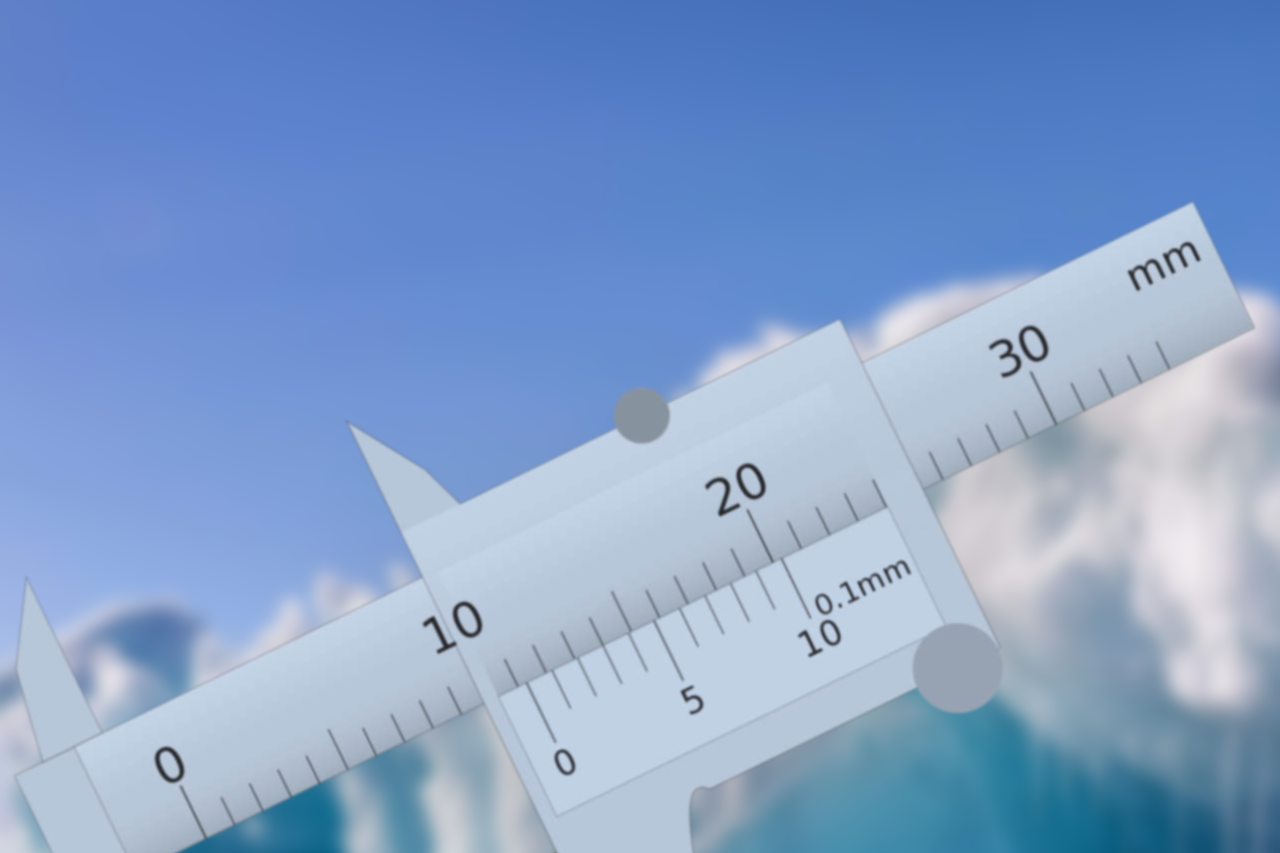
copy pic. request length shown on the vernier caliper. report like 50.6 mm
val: 11.3 mm
